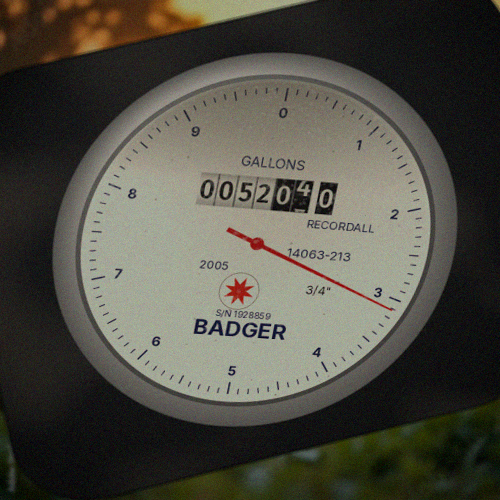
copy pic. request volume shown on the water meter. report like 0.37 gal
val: 52043.1 gal
